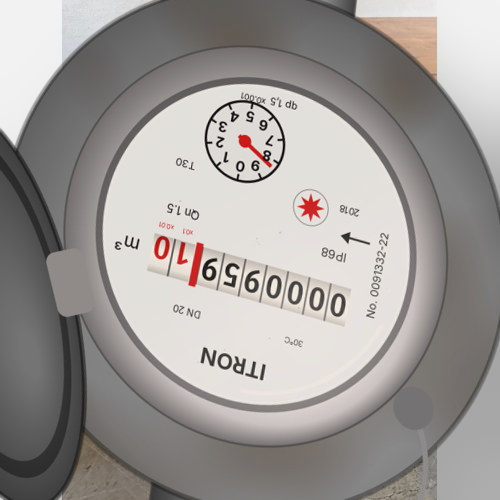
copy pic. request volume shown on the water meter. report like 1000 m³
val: 959.098 m³
